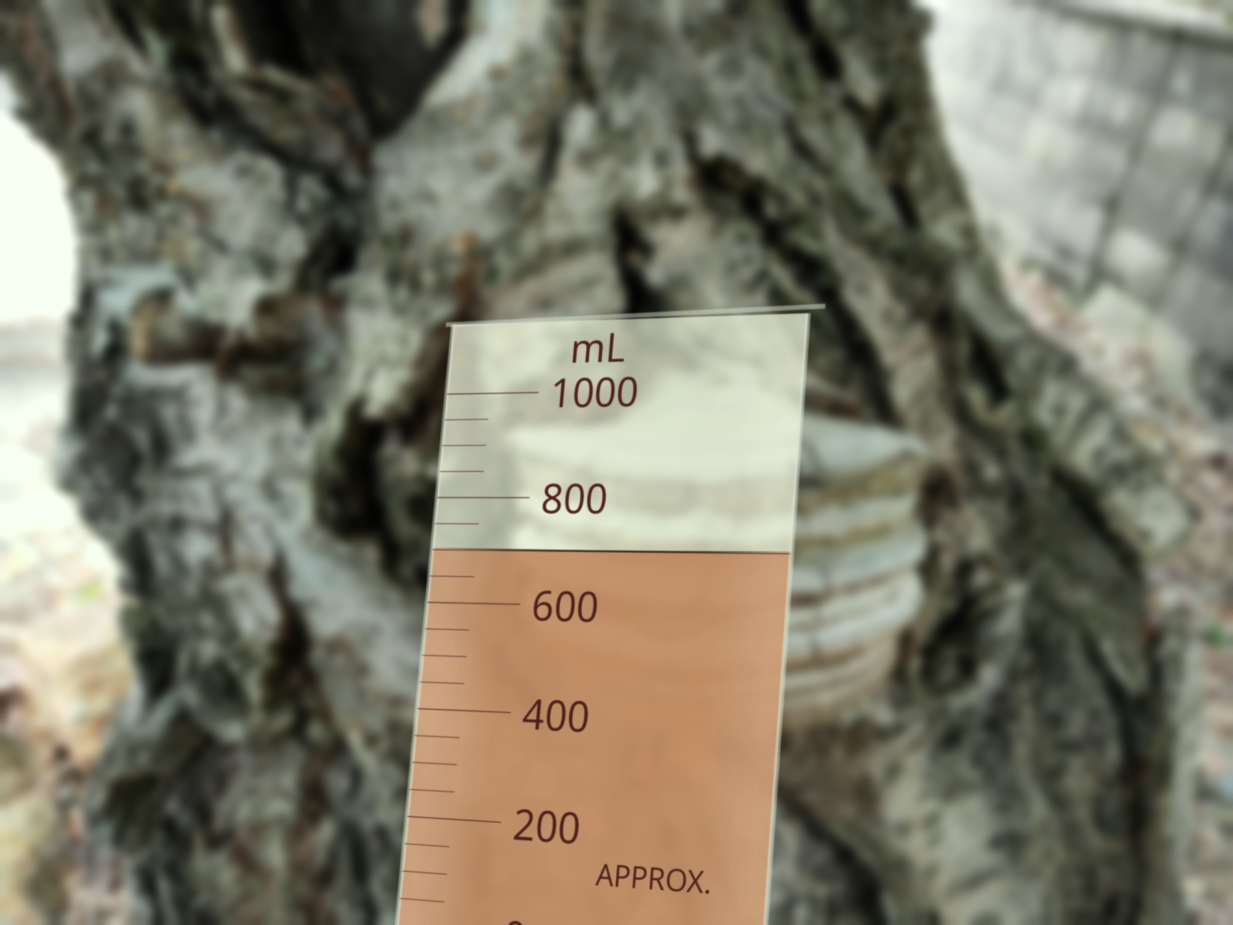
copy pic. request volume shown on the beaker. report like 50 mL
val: 700 mL
